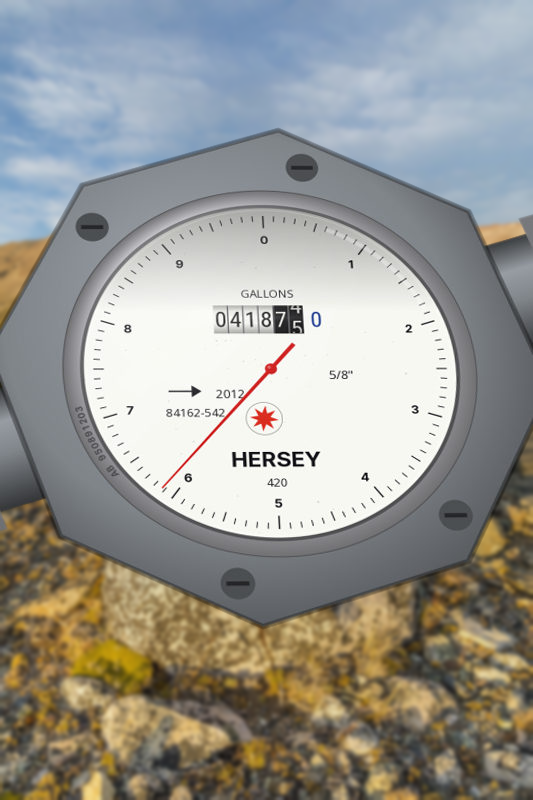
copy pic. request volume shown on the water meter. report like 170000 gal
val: 418746.1 gal
